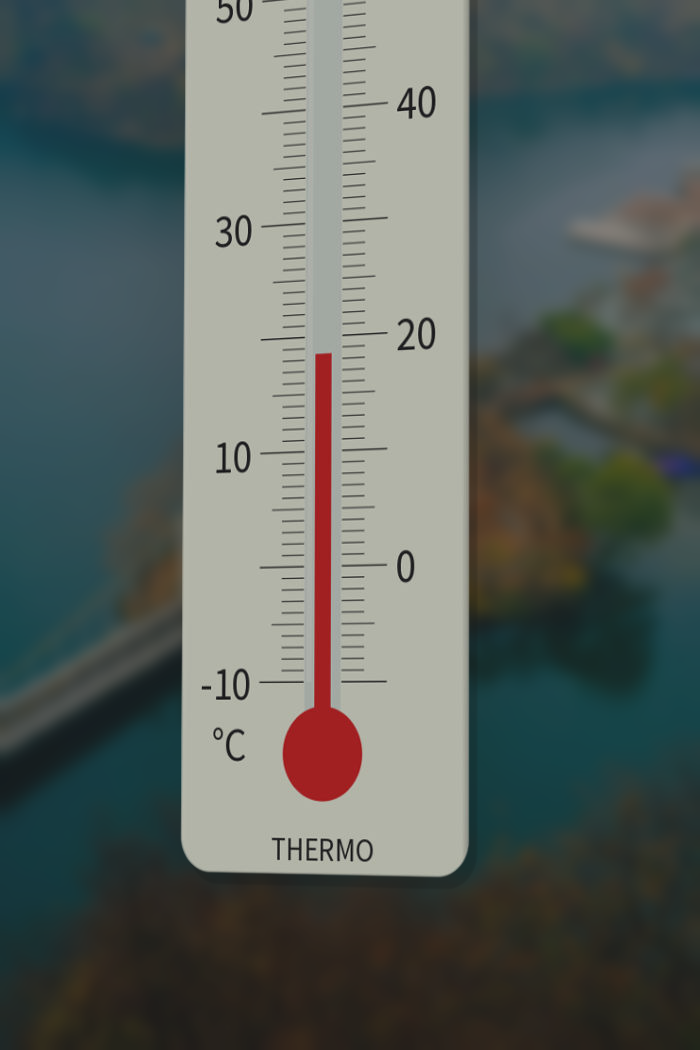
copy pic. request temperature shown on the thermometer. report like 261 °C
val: 18.5 °C
